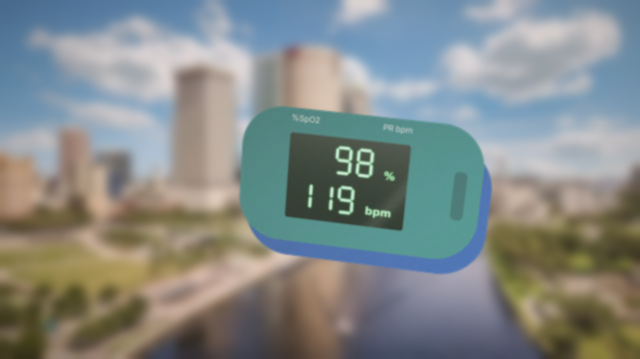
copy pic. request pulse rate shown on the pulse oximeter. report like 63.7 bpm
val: 119 bpm
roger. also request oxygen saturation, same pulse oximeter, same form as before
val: 98 %
